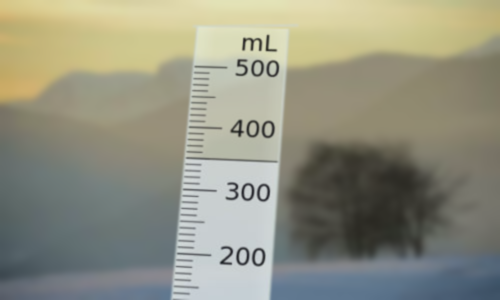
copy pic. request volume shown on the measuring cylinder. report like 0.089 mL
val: 350 mL
